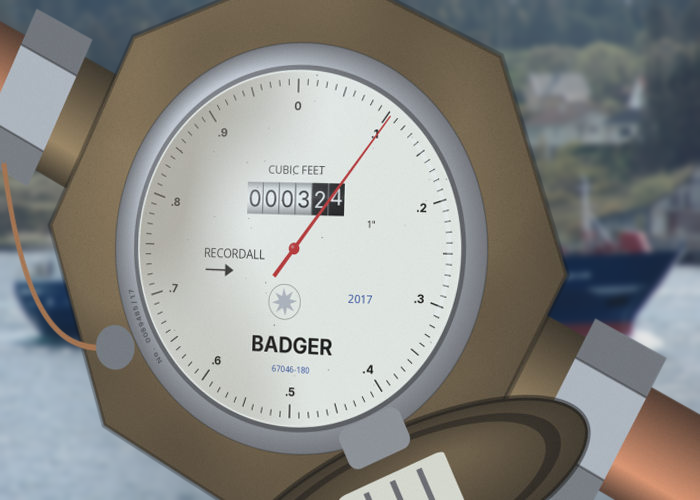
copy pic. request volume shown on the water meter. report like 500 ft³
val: 324.10 ft³
